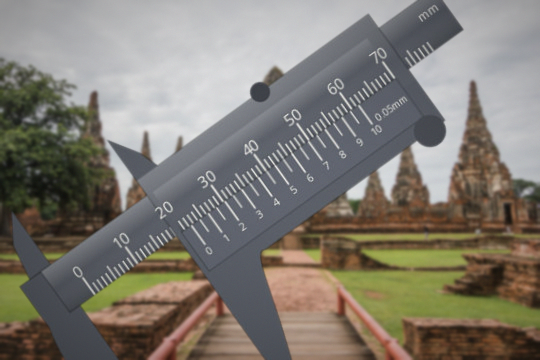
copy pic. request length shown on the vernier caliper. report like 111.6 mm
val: 22.5 mm
